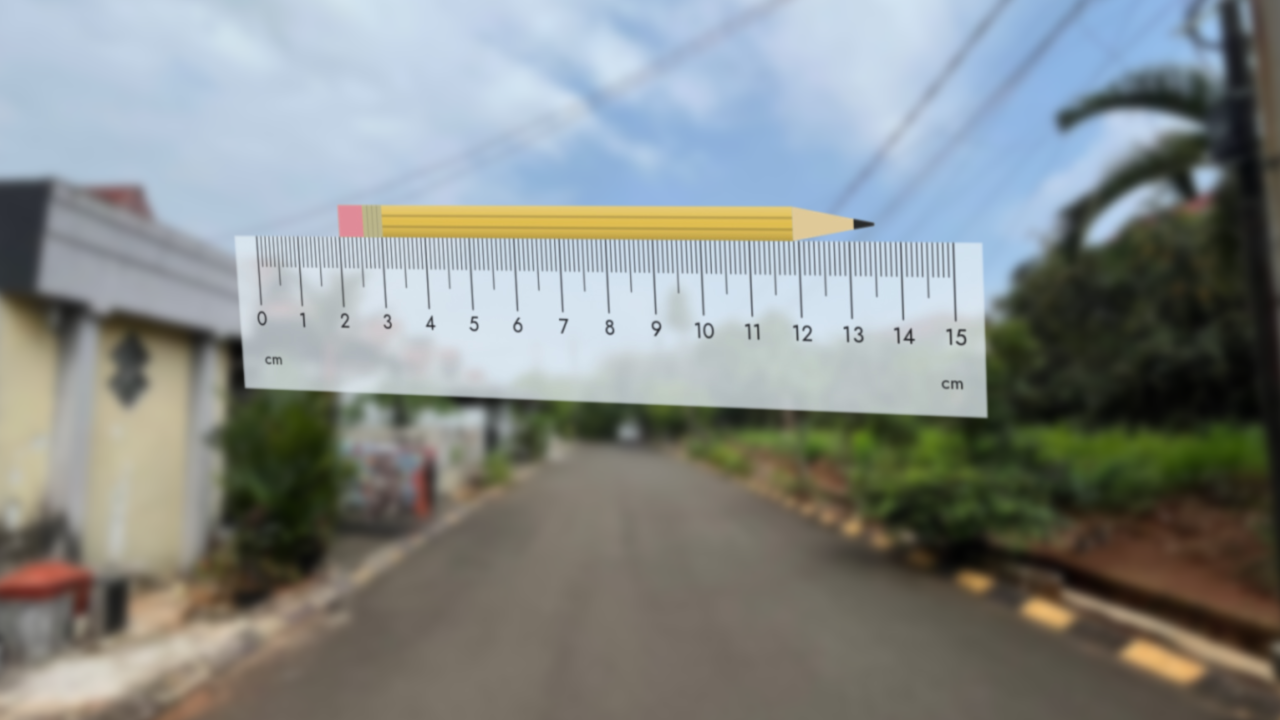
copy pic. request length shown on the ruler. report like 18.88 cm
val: 11.5 cm
